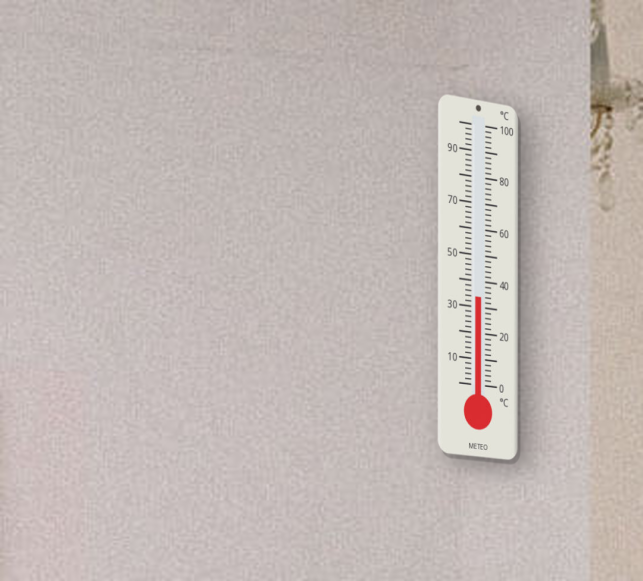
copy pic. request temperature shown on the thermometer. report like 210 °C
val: 34 °C
